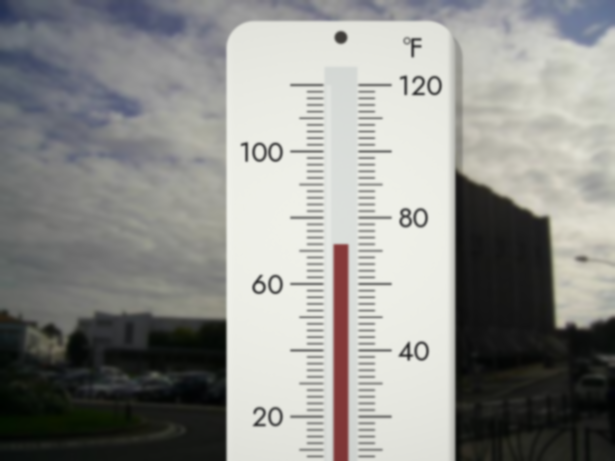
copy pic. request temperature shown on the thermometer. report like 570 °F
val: 72 °F
